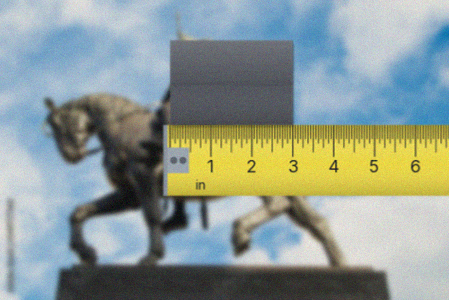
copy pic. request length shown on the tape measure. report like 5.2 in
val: 3 in
